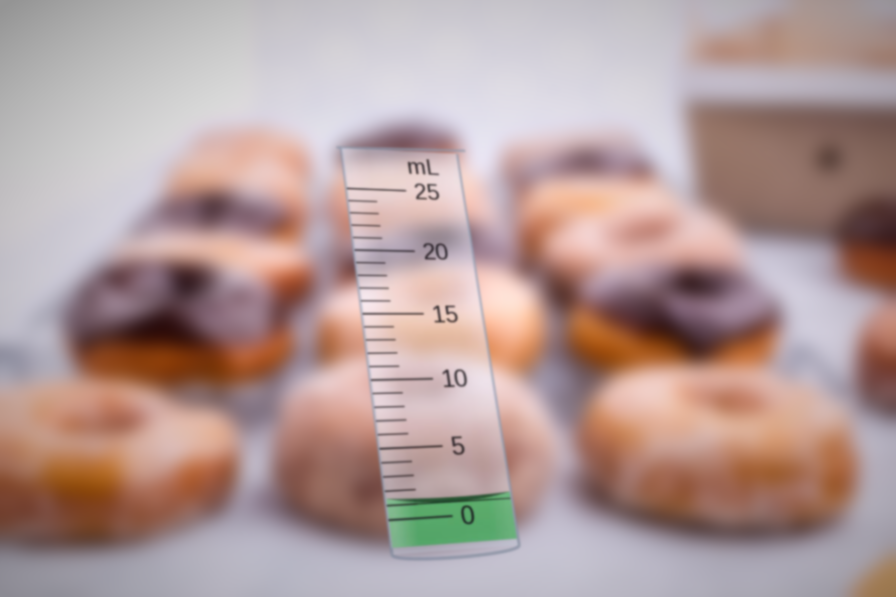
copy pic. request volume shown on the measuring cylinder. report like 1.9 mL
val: 1 mL
